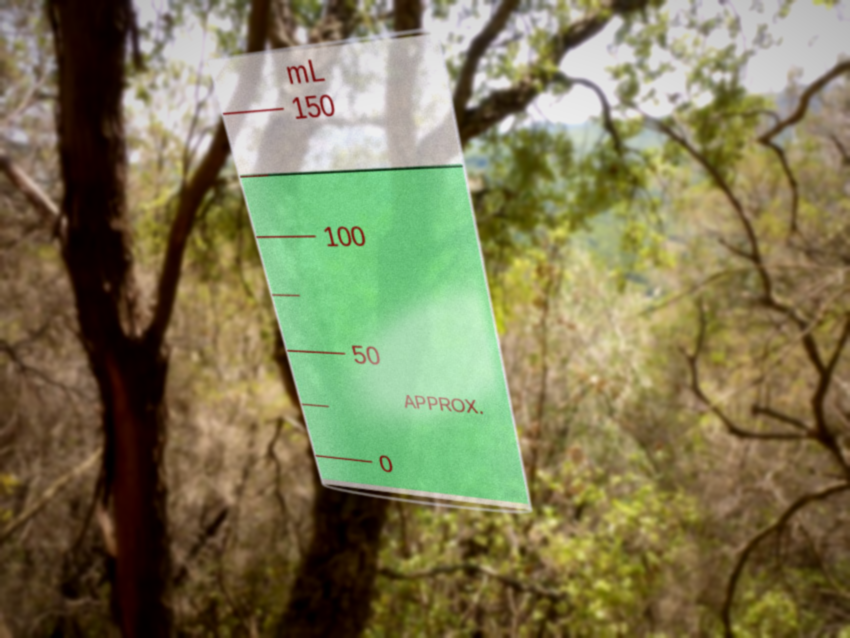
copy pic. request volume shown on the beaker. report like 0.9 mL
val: 125 mL
